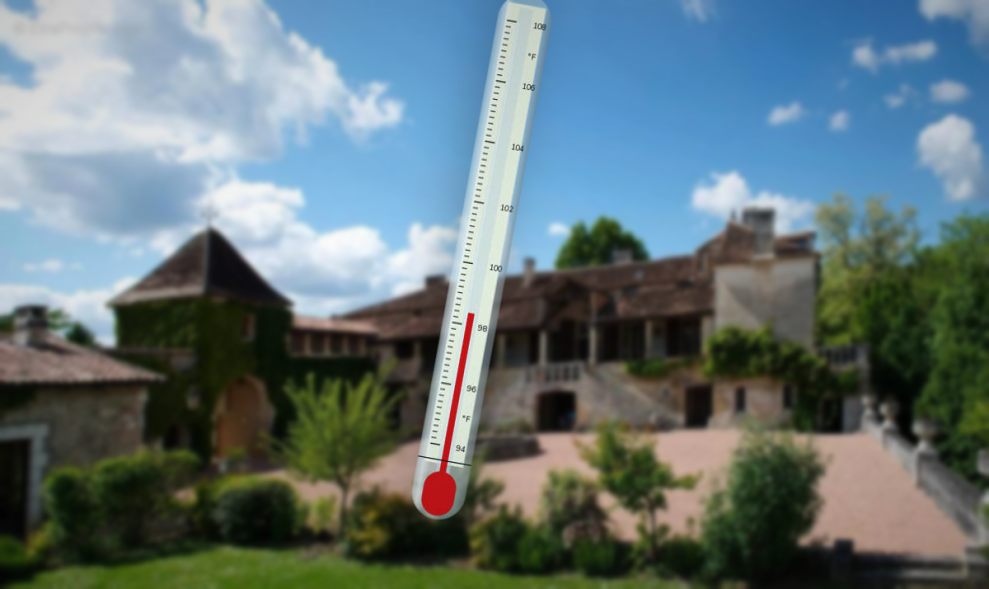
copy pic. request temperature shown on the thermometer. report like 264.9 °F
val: 98.4 °F
